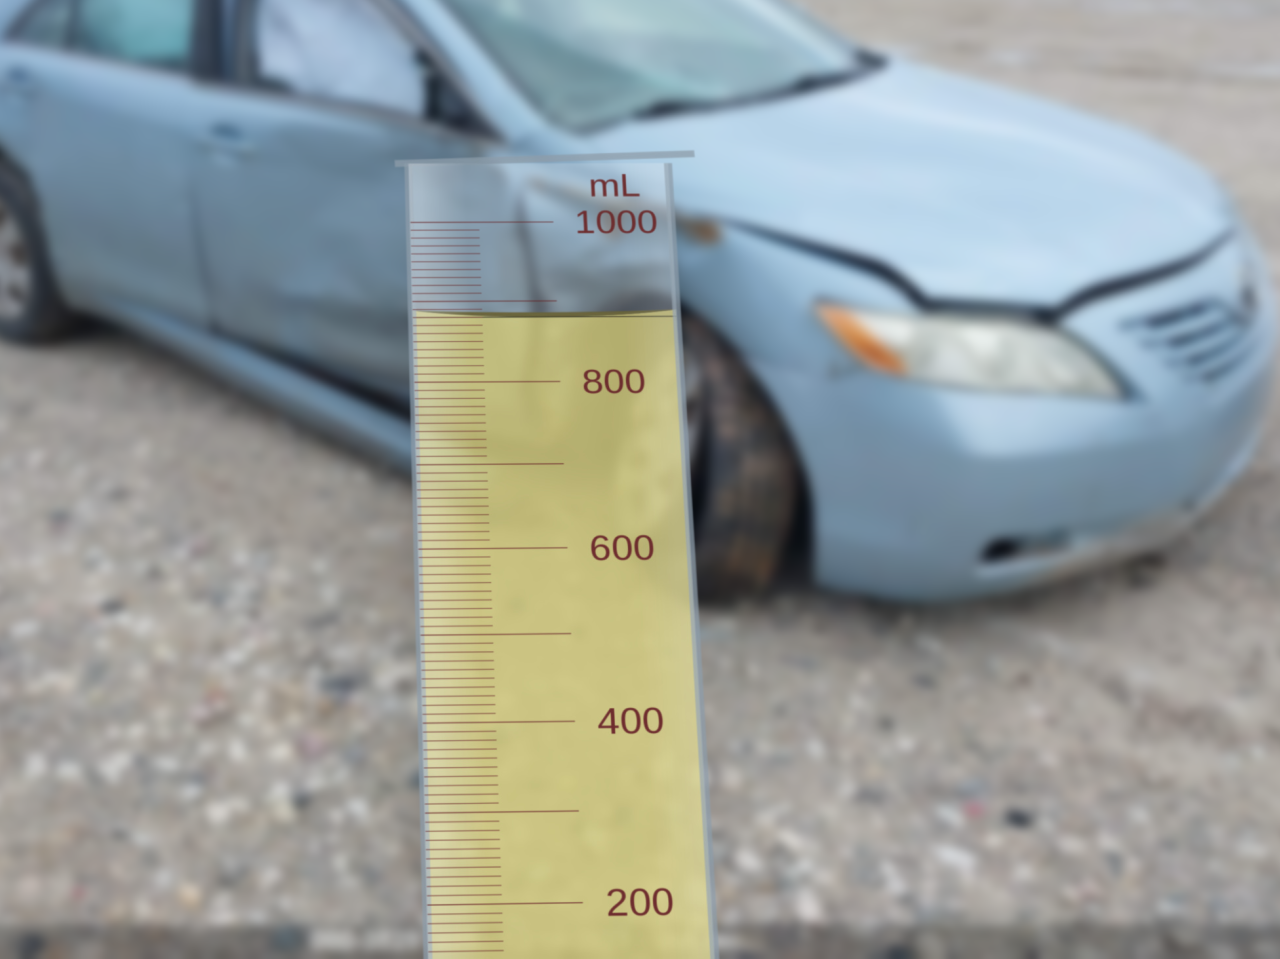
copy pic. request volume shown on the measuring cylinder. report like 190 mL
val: 880 mL
